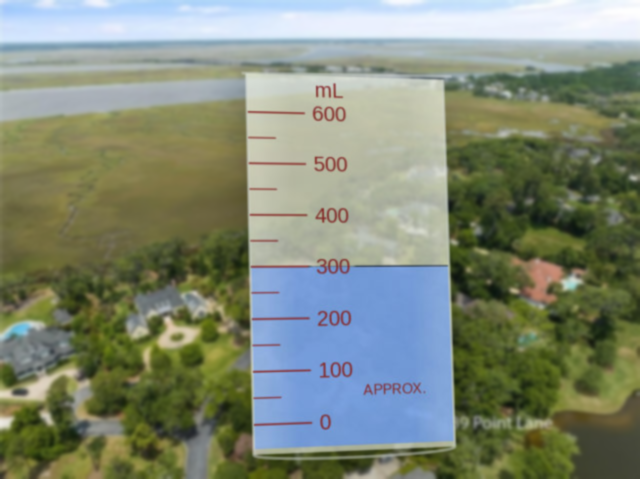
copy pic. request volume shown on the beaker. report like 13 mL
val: 300 mL
